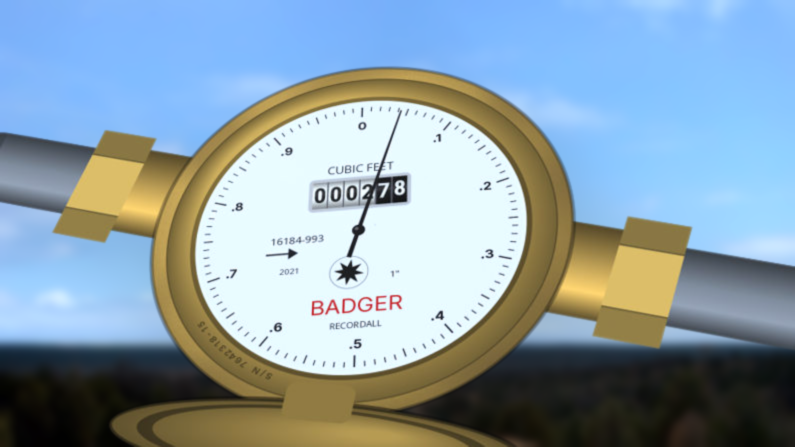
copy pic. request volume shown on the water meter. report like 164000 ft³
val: 278.04 ft³
